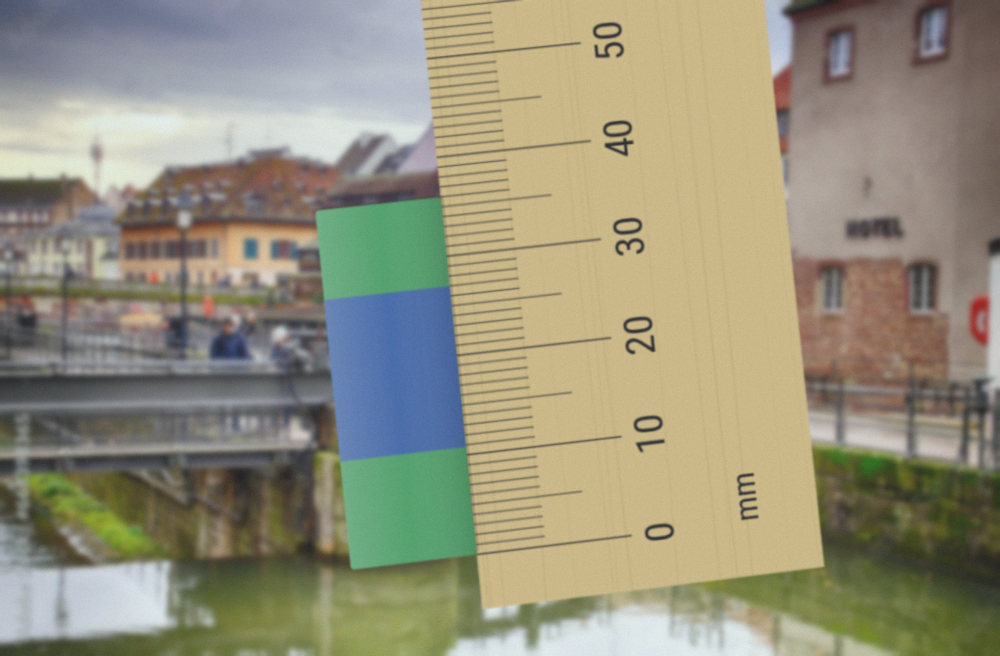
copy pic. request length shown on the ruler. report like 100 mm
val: 36 mm
